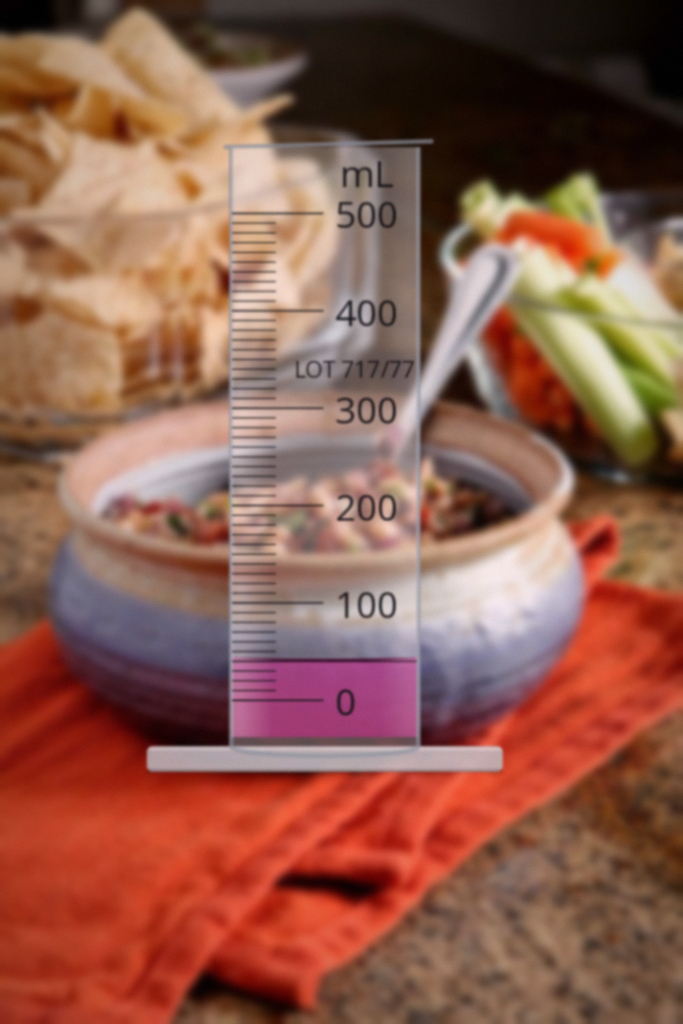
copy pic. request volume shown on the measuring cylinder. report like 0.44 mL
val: 40 mL
